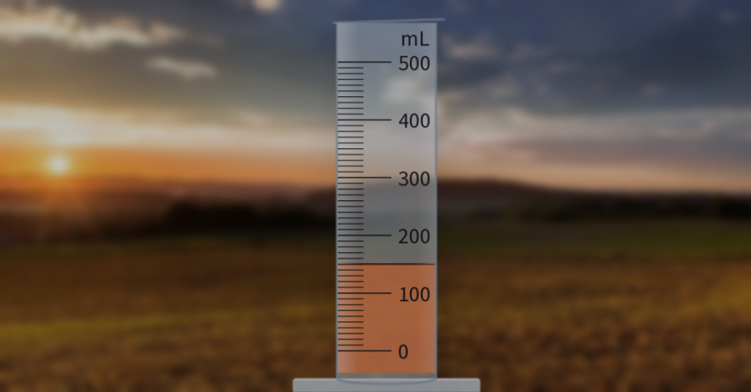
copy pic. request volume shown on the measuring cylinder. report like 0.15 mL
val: 150 mL
